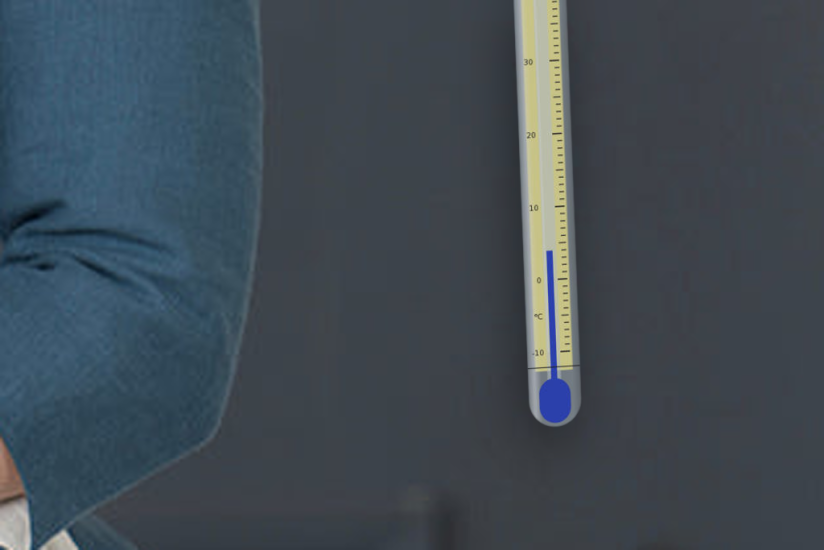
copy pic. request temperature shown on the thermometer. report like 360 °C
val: 4 °C
